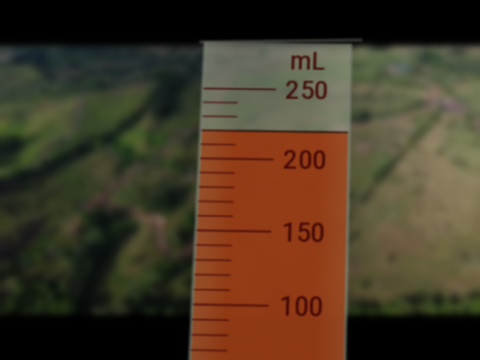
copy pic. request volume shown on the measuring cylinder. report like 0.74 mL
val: 220 mL
